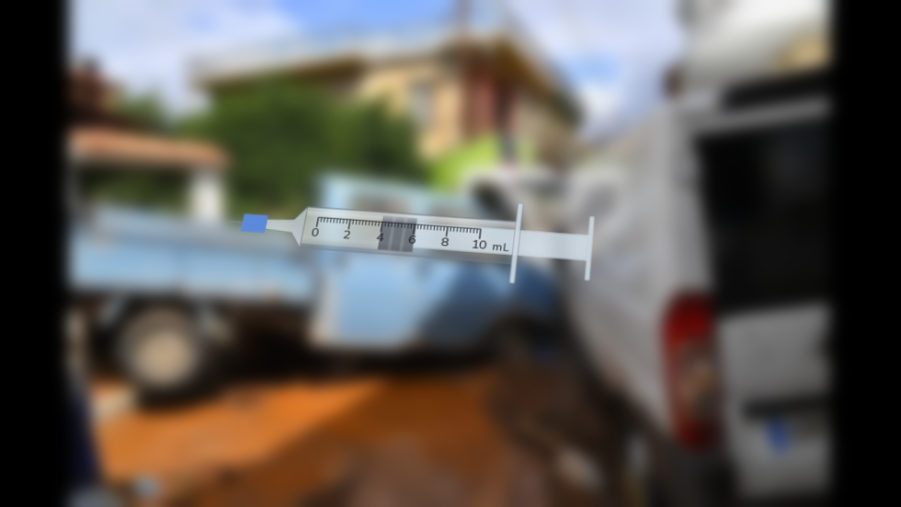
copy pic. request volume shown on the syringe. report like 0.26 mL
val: 4 mL
